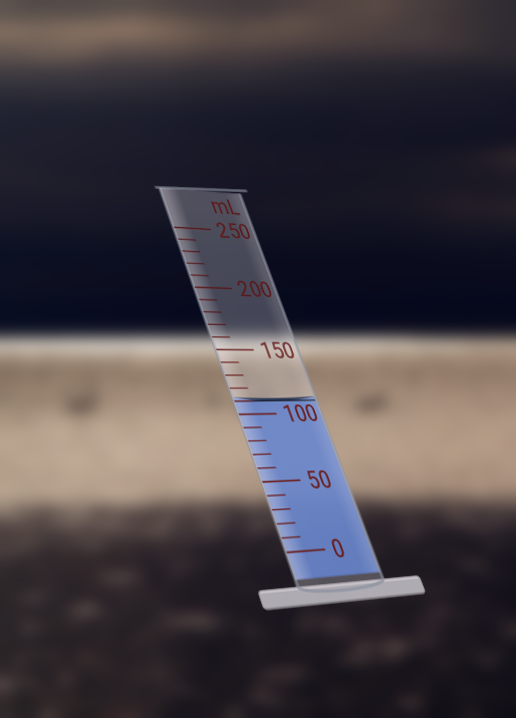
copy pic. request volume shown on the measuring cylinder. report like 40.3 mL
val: 110 mL
